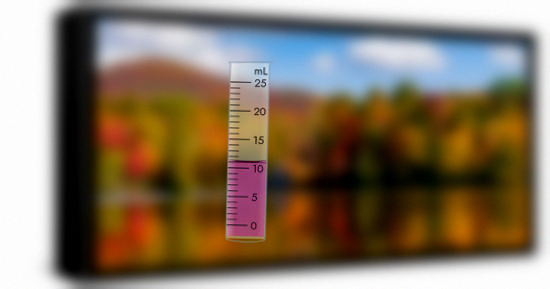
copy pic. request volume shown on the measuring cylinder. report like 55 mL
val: 11 mL
